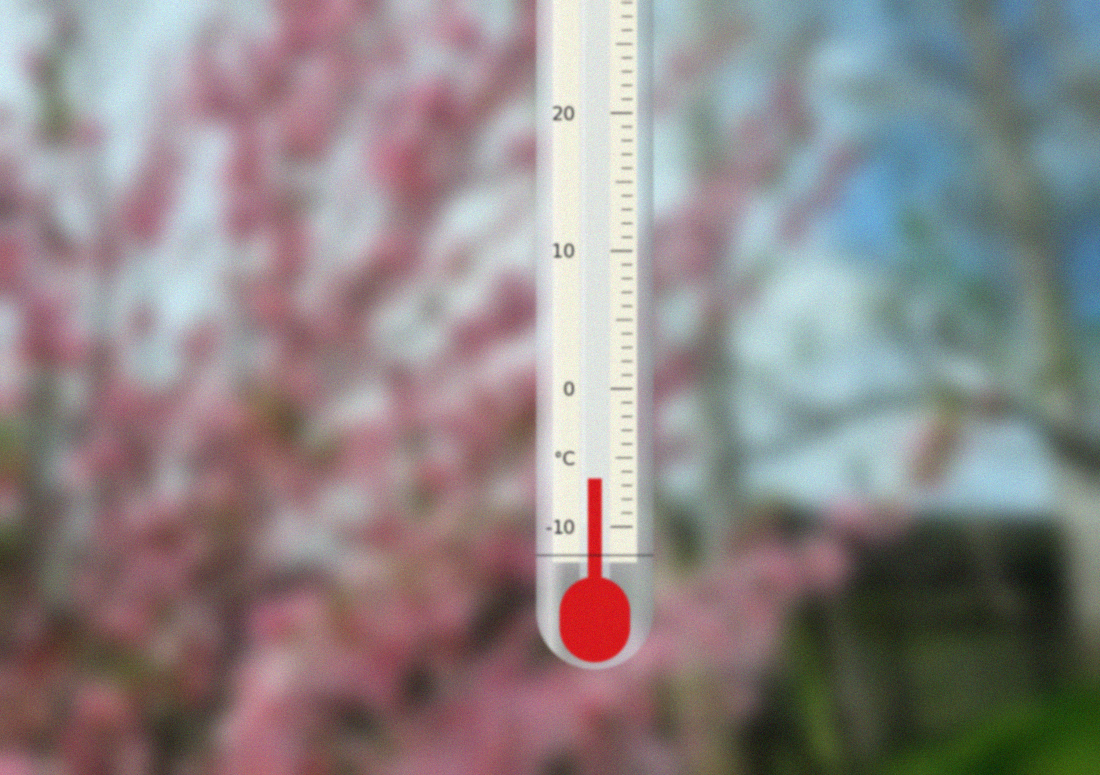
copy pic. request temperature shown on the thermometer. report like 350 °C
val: -6.5 °C
